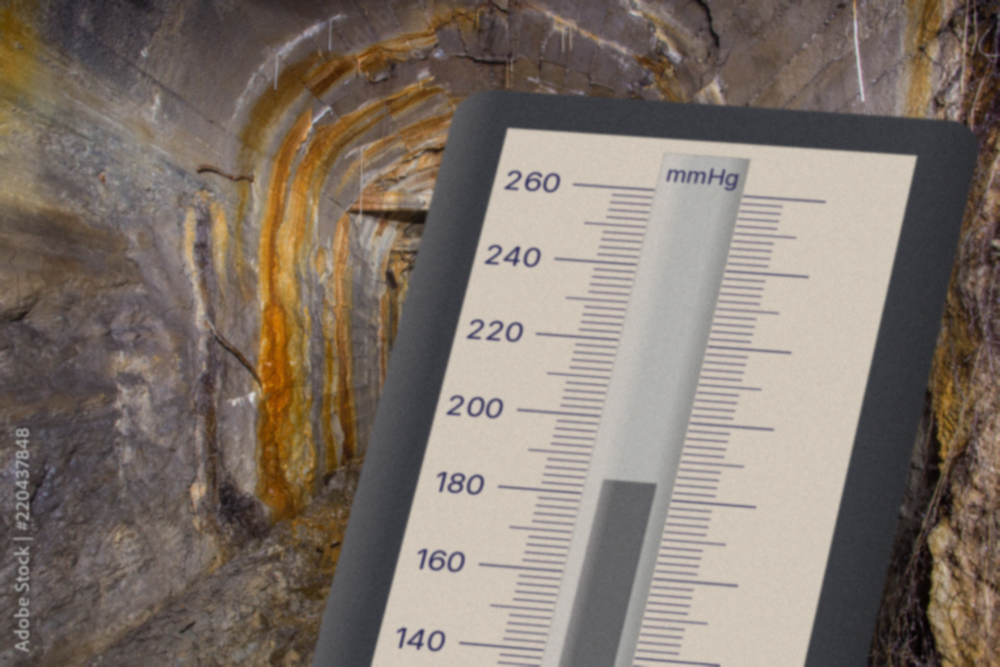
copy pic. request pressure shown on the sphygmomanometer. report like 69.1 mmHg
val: 184 mmHg
